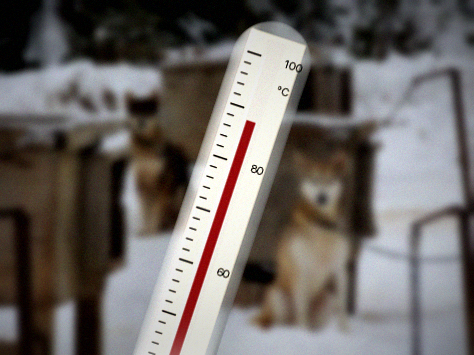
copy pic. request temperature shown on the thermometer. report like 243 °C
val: 88 °C
